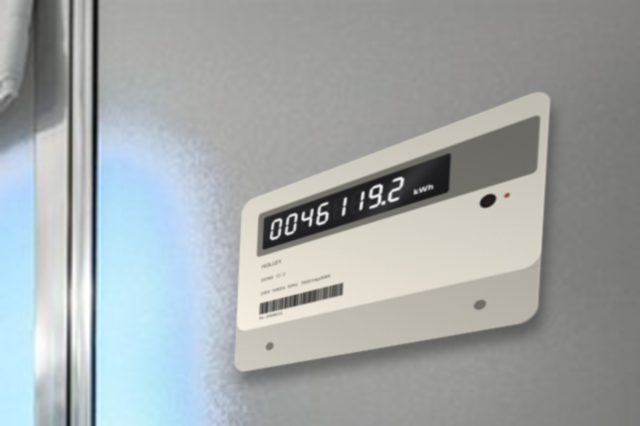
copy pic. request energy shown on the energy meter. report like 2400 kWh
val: 46119.2 kWh
